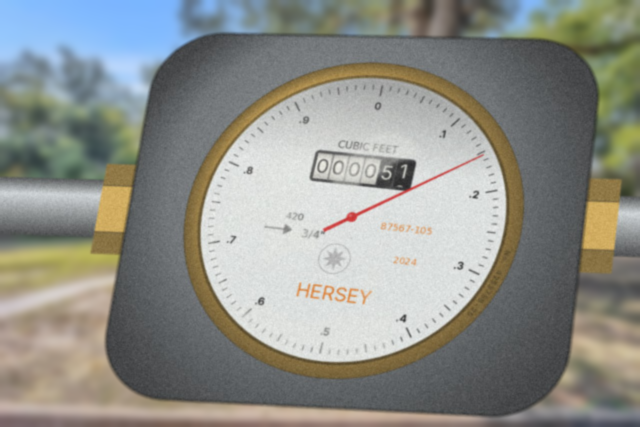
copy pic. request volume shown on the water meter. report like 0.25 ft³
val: 51.15 ft³
